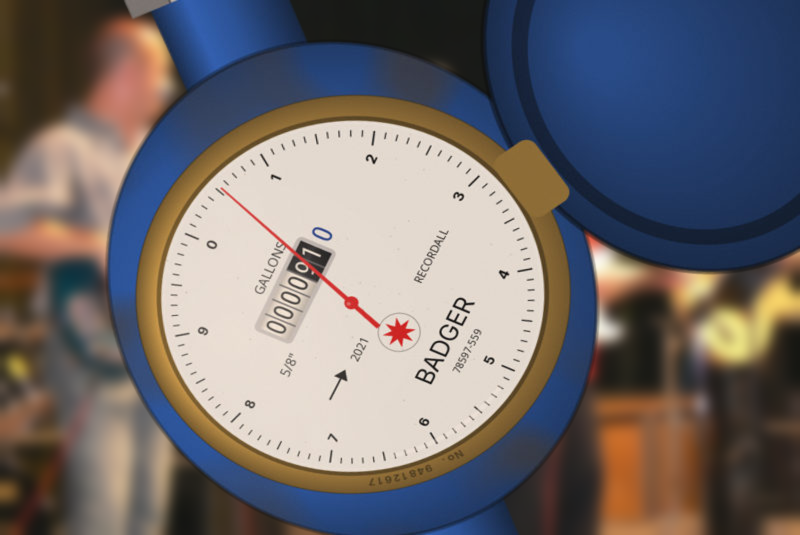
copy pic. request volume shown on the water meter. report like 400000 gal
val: 910.5 gal
